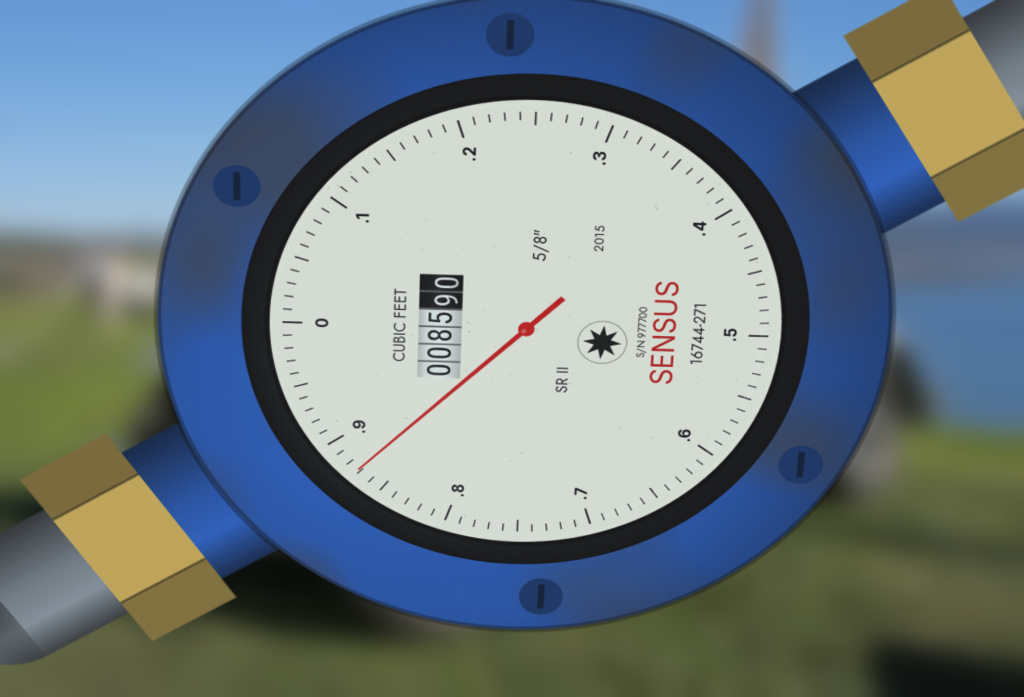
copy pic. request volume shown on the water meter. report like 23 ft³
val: 8589.87 ft³
